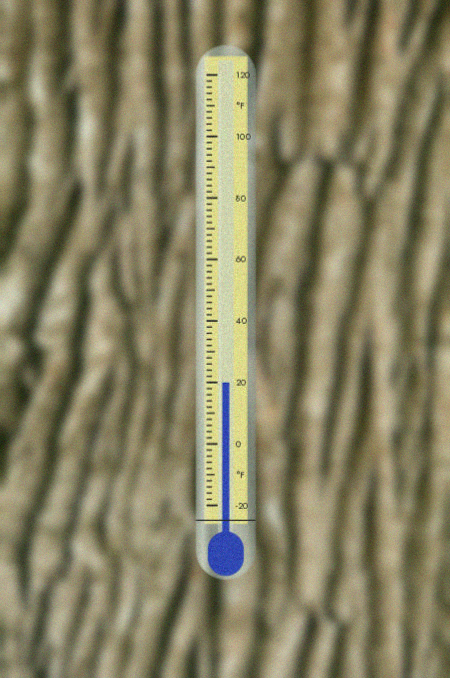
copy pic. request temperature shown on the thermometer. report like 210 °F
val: 20 °F
